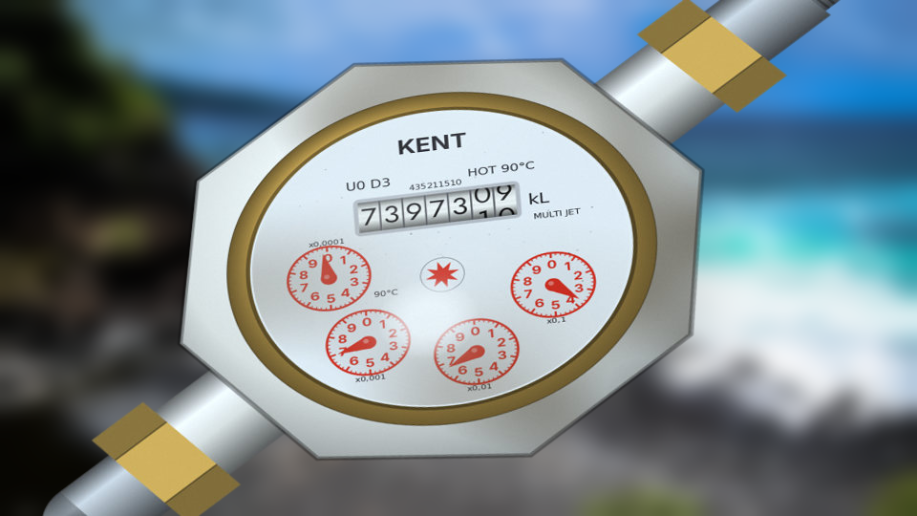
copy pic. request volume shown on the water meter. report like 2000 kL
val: 7397309.3669 kL
